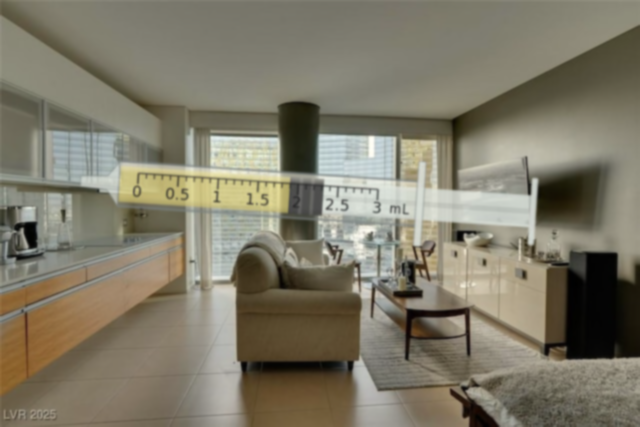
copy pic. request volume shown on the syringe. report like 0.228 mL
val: 1.9 mL
